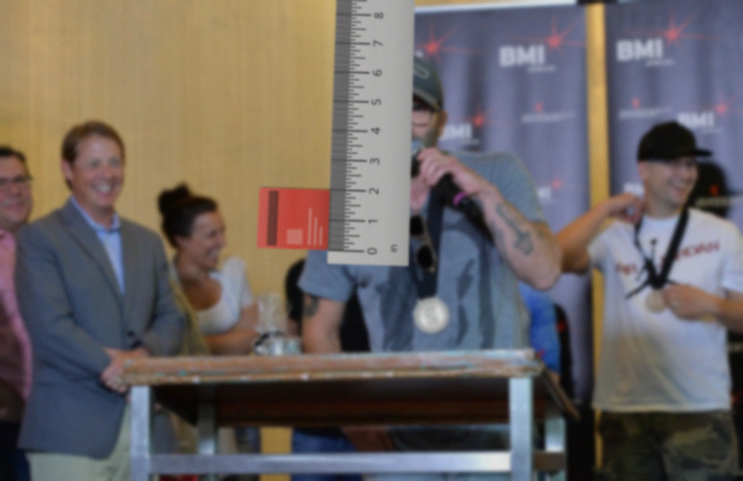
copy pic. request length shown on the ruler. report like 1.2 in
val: 2 in
